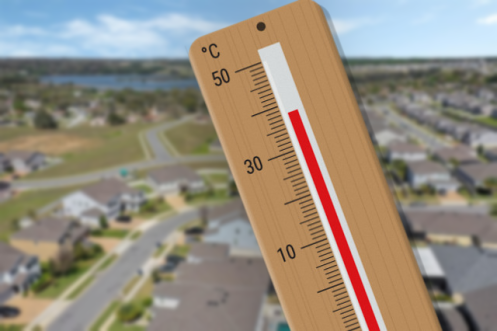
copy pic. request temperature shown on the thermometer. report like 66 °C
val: 38 °C
